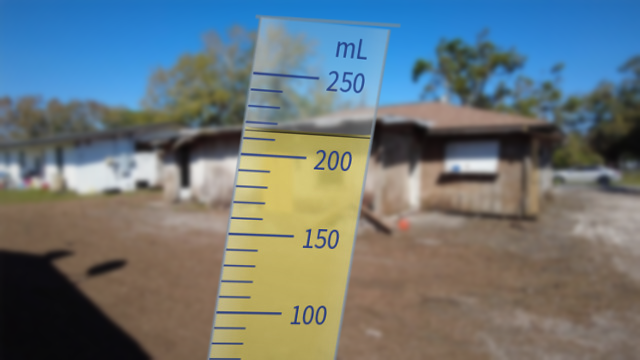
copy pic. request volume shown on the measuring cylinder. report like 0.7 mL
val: 215 mL
